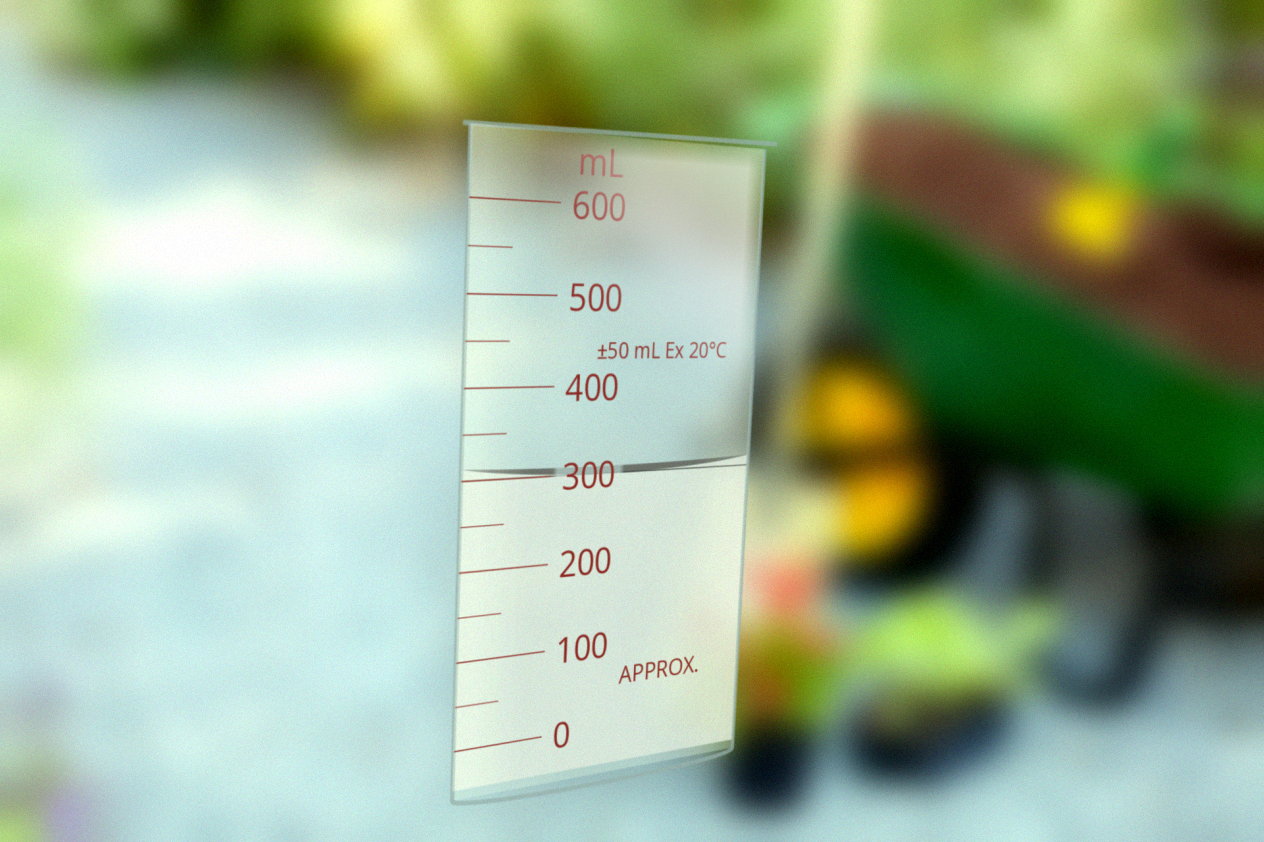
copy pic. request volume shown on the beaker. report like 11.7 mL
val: 300 mL
